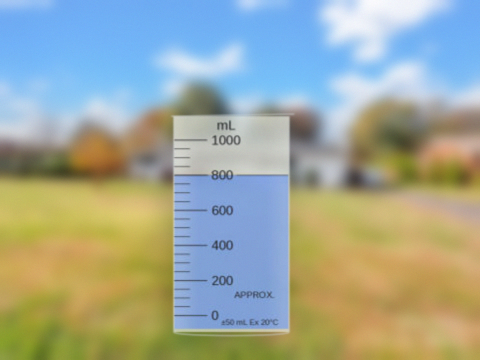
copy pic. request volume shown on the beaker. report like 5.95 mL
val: 800 mL
